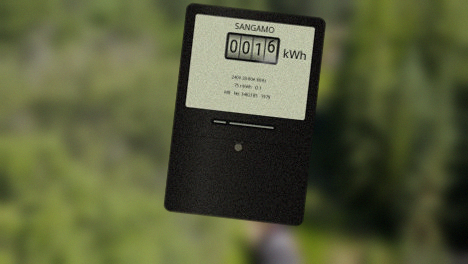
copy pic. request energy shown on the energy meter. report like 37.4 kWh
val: 16 kWh
